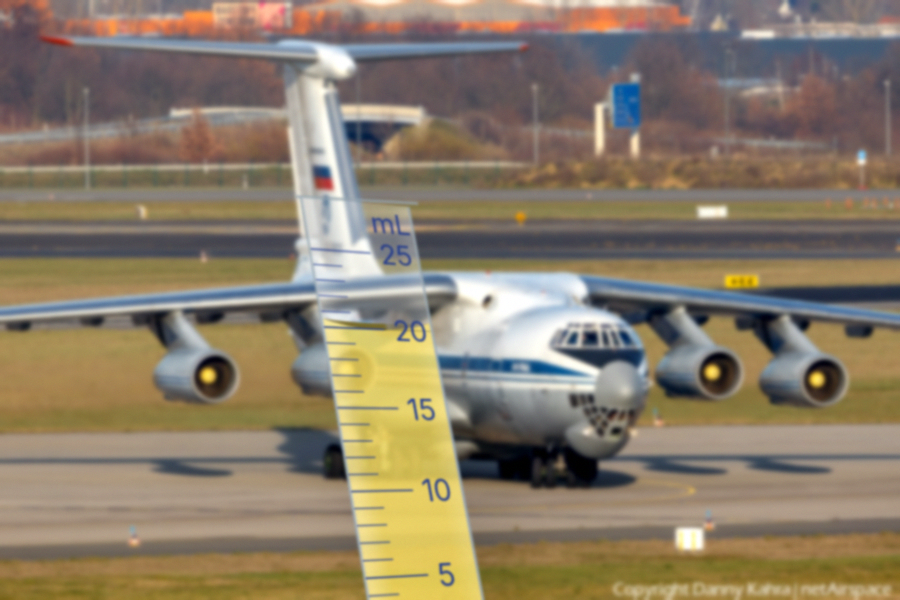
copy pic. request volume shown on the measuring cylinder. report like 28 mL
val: 20 mL
